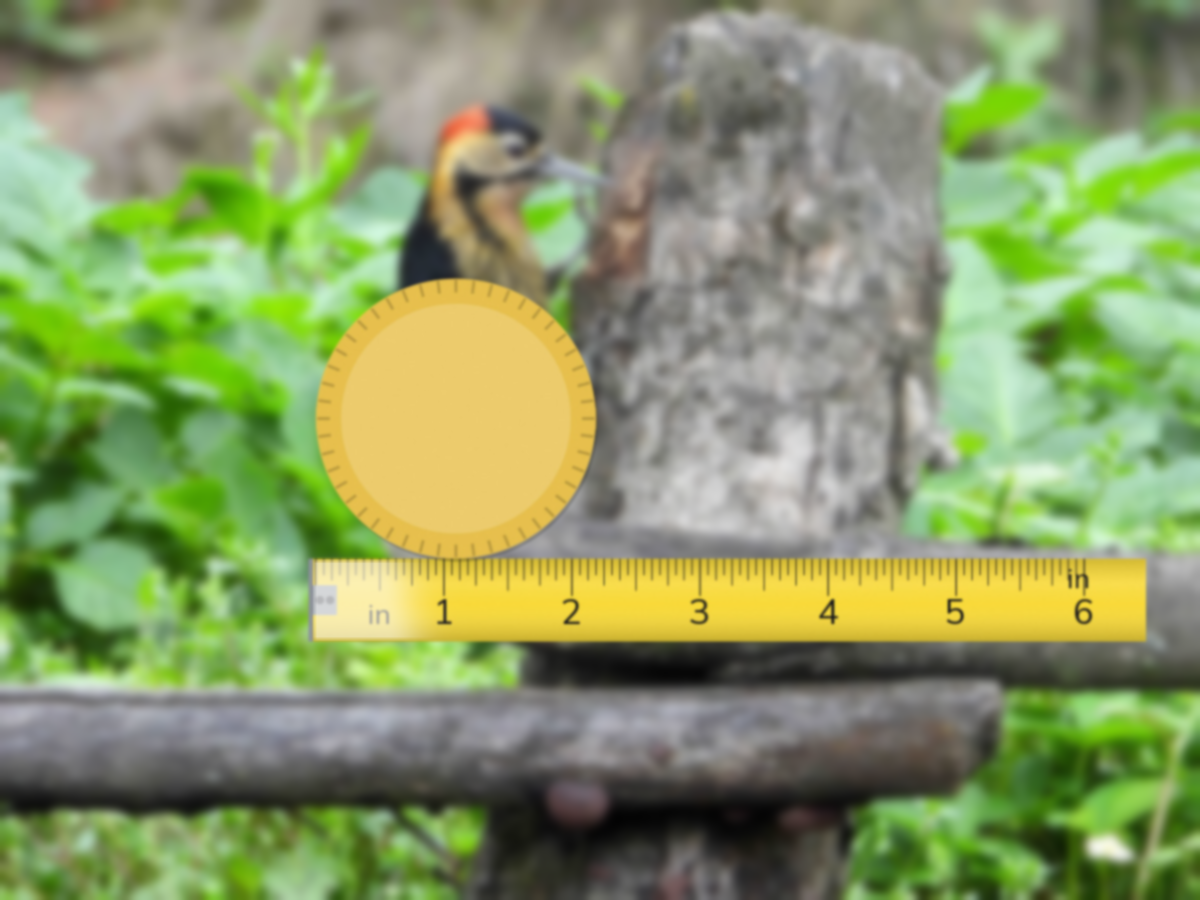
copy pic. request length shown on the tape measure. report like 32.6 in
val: 2.1875 in
